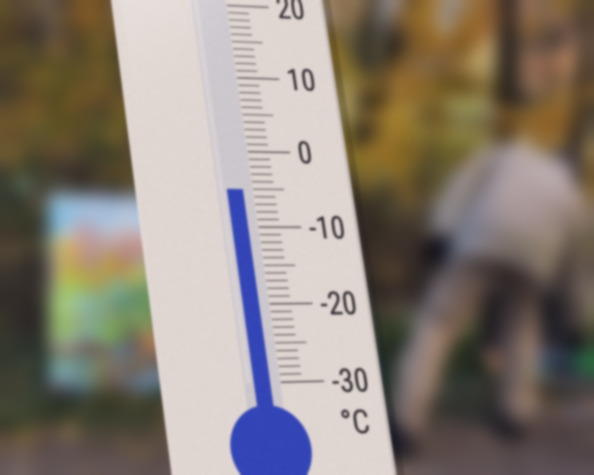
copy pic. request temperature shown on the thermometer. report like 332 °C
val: -5 °C
